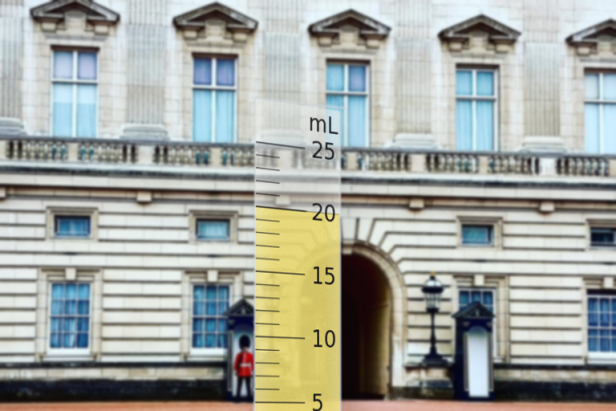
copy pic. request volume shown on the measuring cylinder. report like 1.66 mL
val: 20 mL
